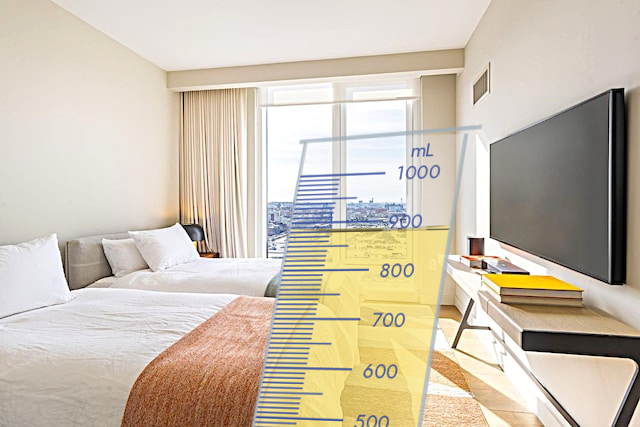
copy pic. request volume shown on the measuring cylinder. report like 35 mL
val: 880 mL
